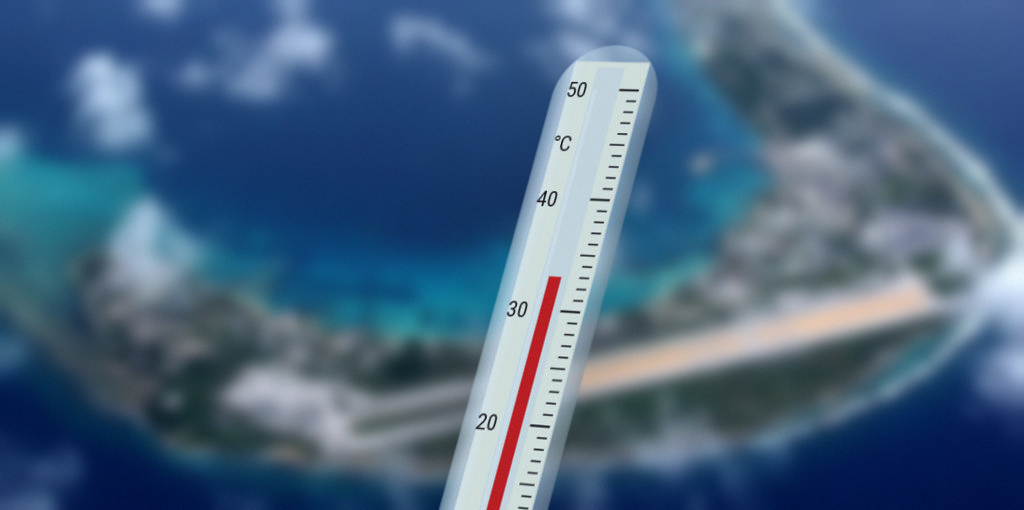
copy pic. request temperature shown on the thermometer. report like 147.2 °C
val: 33 °C
